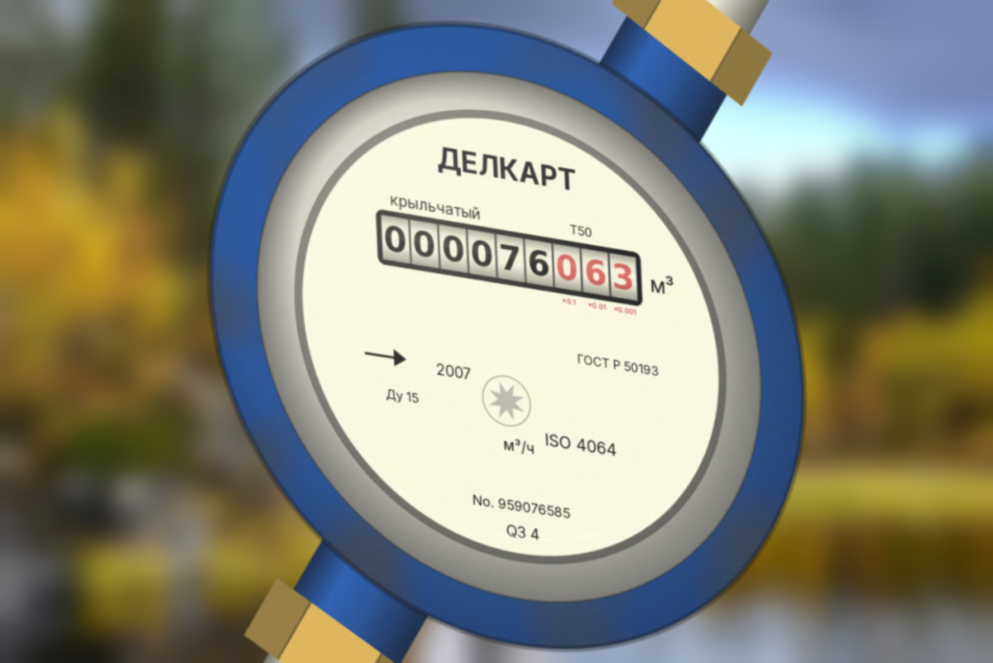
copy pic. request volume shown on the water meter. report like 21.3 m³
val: 76.063 m³
